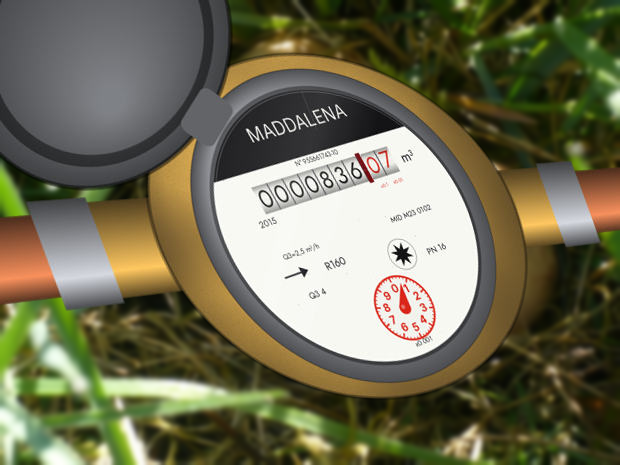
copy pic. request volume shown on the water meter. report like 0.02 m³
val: 836.070 m³
